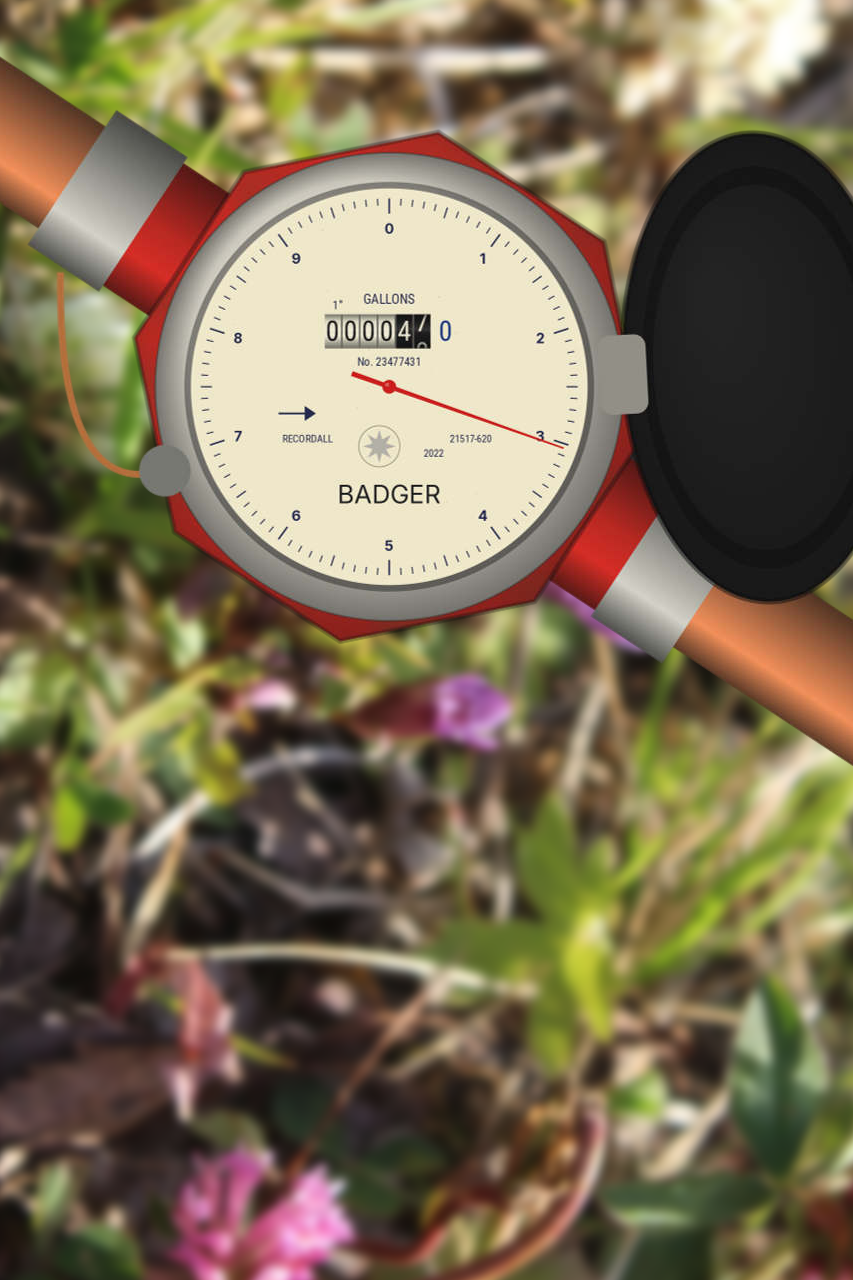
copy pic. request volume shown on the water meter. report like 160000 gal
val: 473.0 gal
